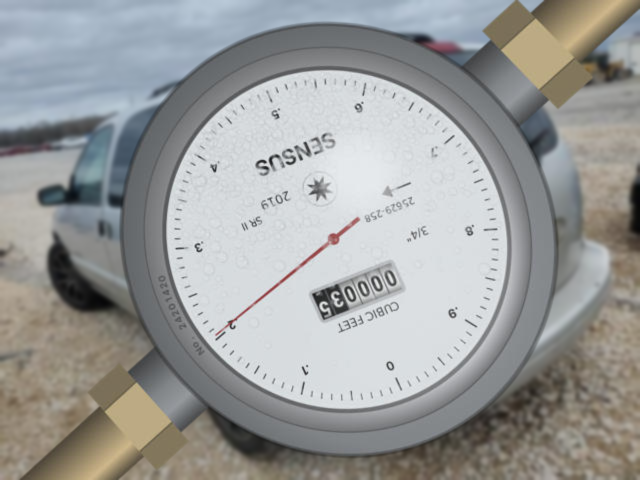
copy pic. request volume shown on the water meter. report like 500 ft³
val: 35.20 ft³
